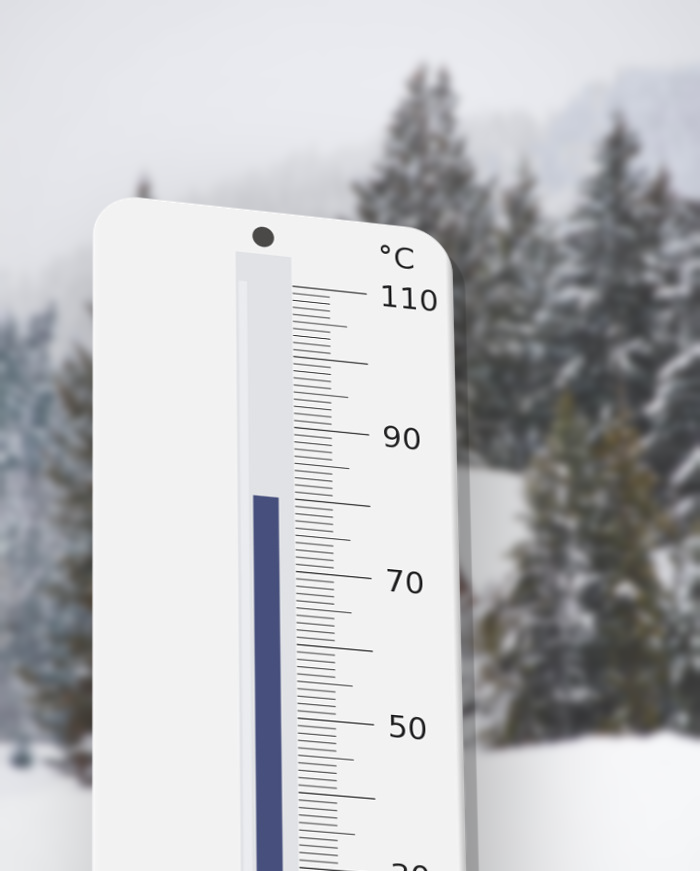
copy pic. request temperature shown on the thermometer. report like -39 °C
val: 80 °C
